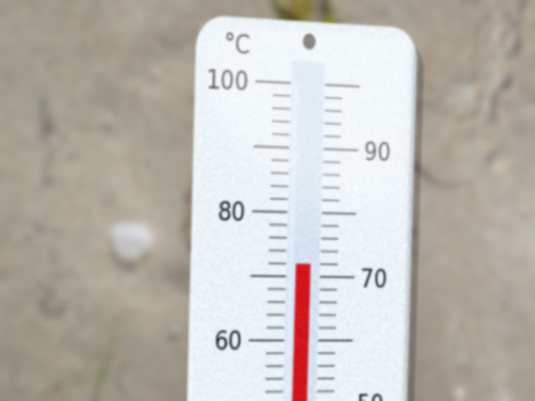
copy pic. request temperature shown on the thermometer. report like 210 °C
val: 72 °C
